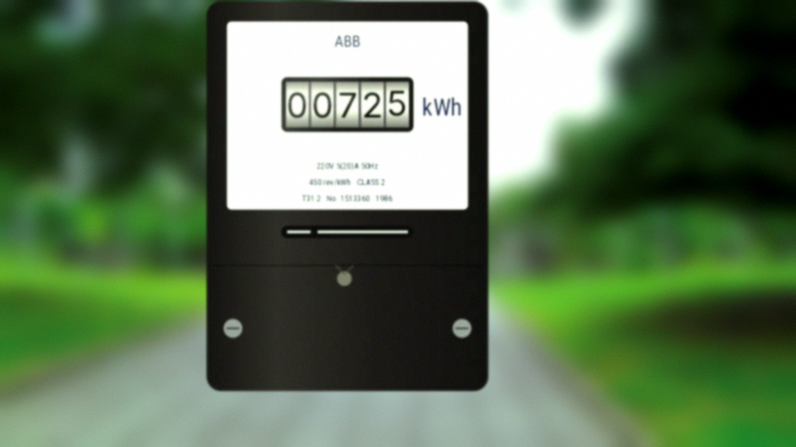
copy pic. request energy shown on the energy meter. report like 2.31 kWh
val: 725 kWh
